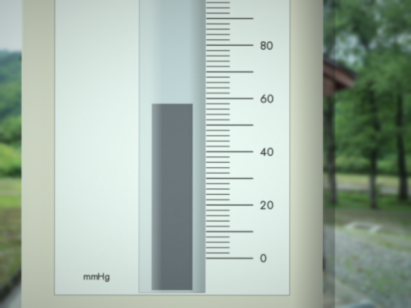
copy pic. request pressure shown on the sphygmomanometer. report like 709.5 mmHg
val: 58 mmHg
